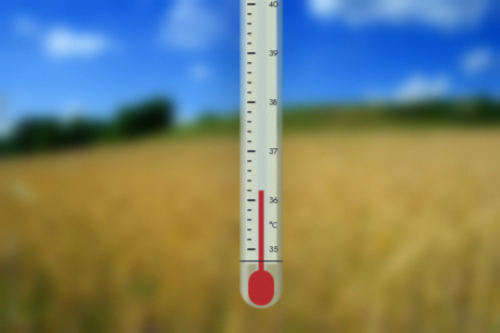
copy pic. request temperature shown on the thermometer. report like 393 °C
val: 36.2 °C
